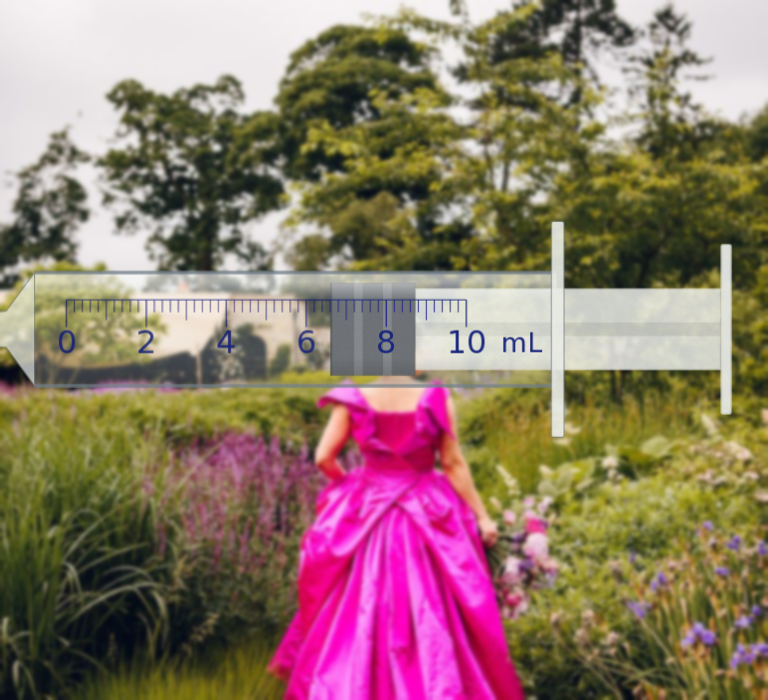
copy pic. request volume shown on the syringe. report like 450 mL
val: 6.6 mL
